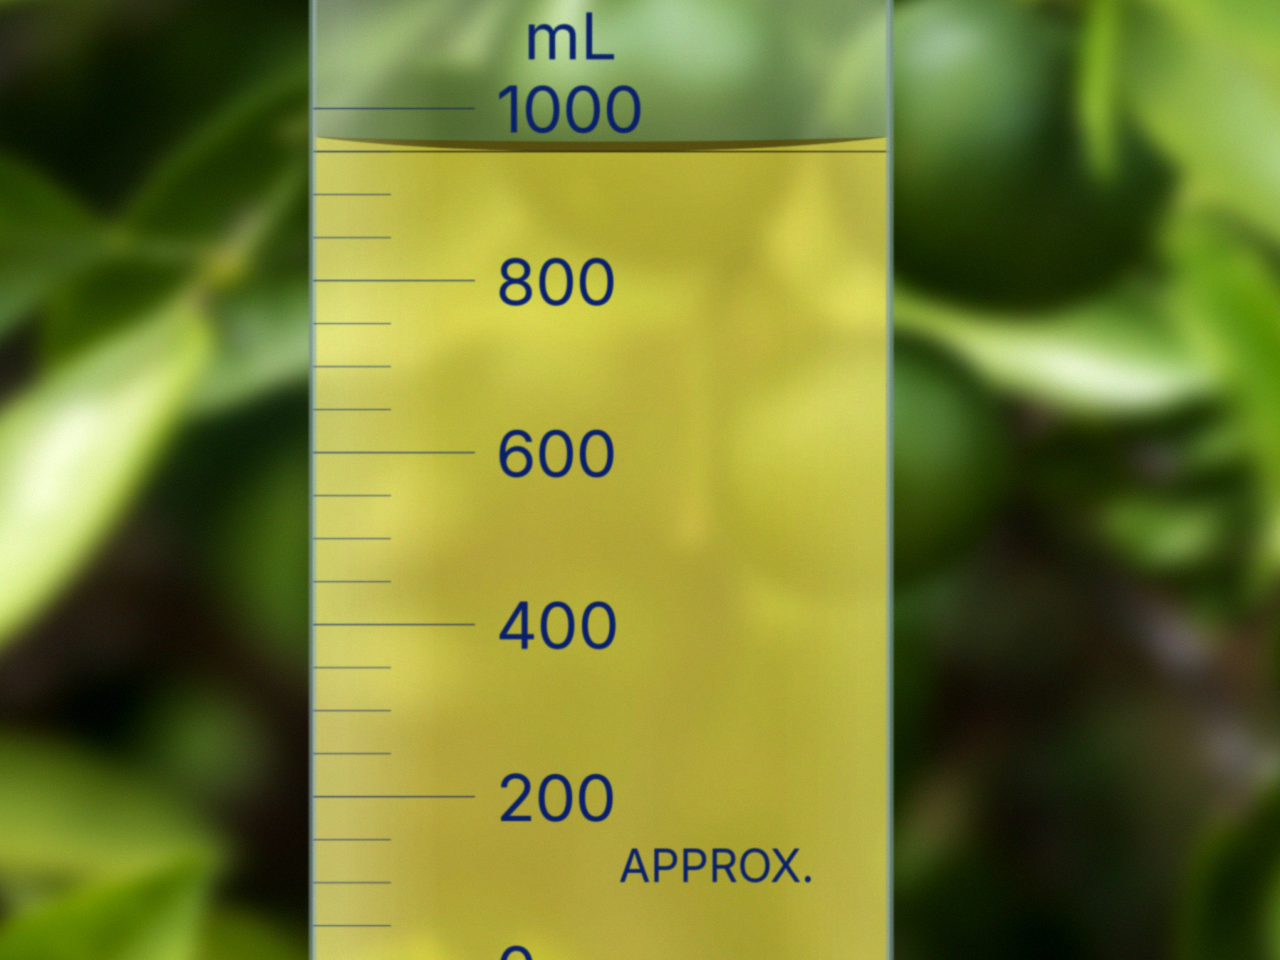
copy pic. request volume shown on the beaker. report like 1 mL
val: 950 mL
